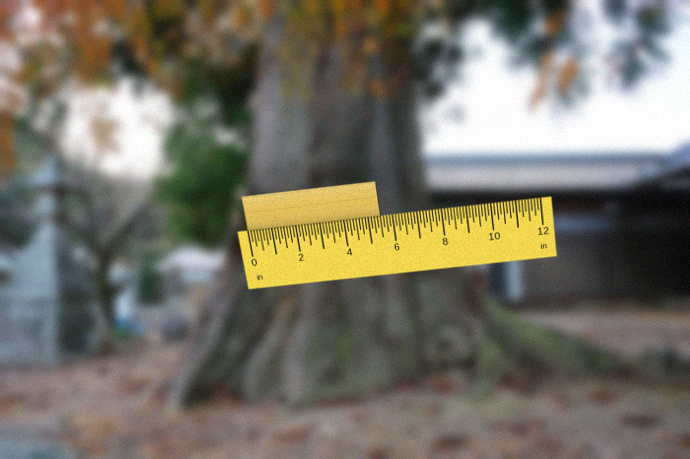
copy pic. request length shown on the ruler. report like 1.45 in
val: 5.5 in
